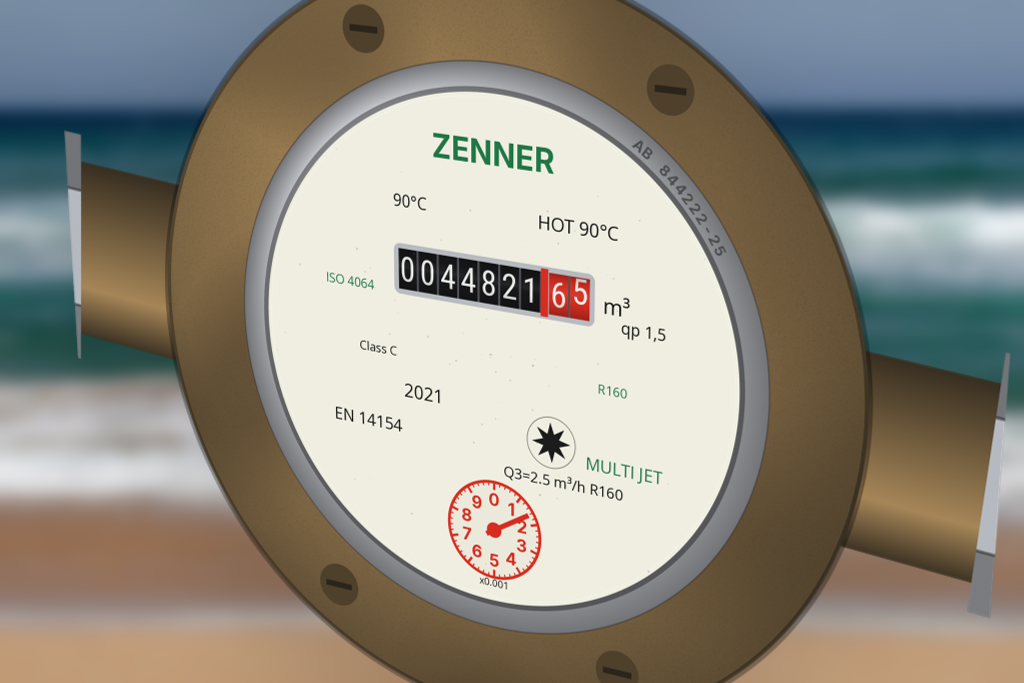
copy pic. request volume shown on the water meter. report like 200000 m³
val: 44821.651 m³
